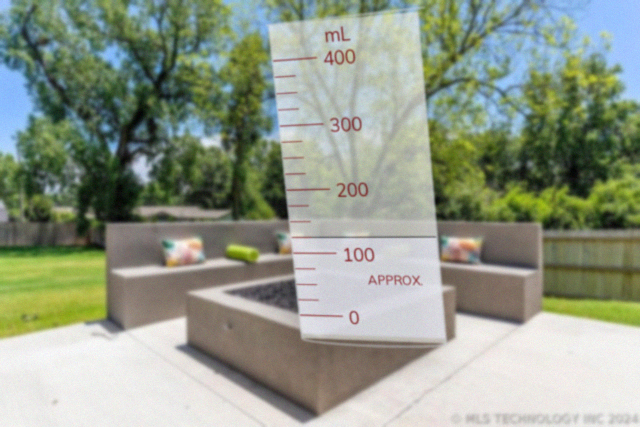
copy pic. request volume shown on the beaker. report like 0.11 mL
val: 125 mL
